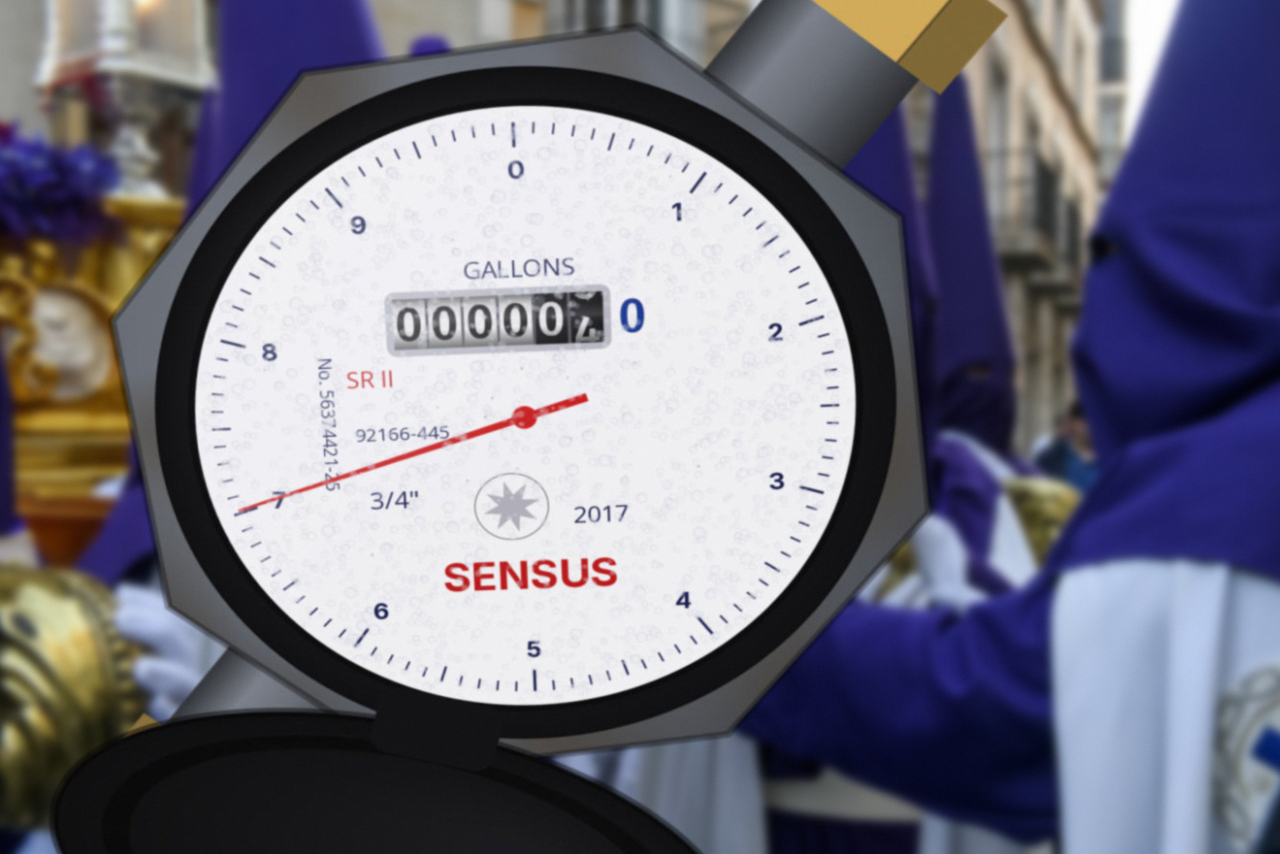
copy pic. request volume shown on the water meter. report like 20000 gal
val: 37.0 gal
